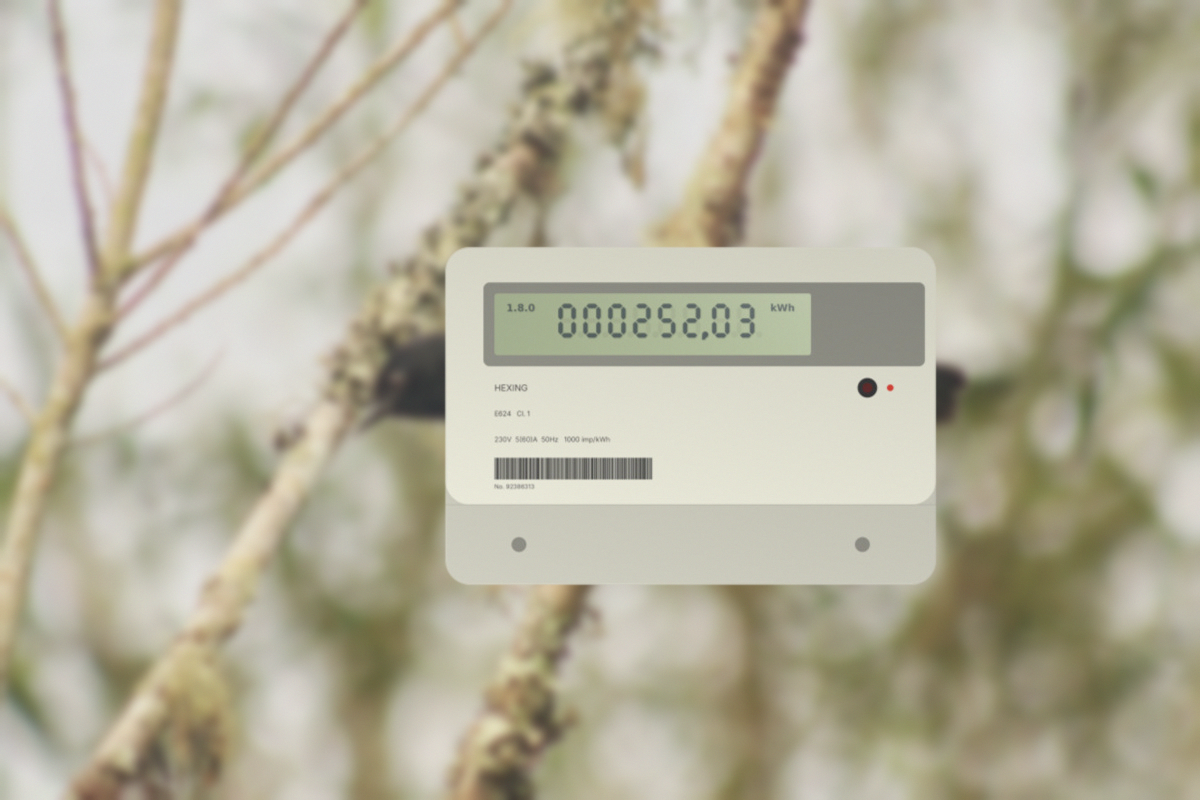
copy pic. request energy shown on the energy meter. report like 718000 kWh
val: 252.03 kWh
